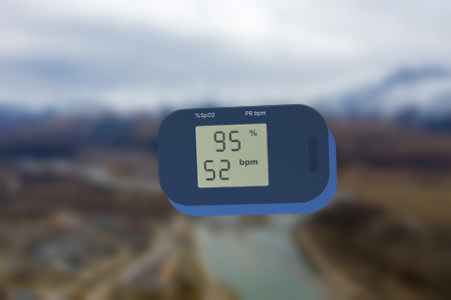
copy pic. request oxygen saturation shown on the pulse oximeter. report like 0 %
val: 95 %
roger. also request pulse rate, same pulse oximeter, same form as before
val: 52 bpm
